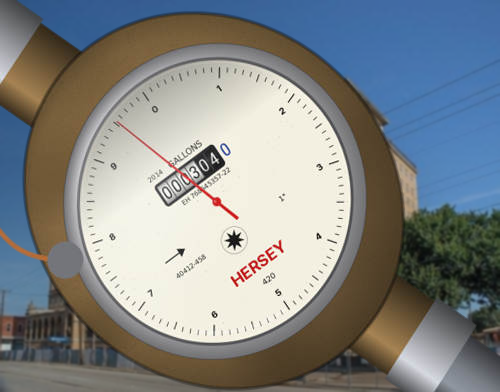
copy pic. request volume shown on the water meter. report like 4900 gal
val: 3039.5 gal
